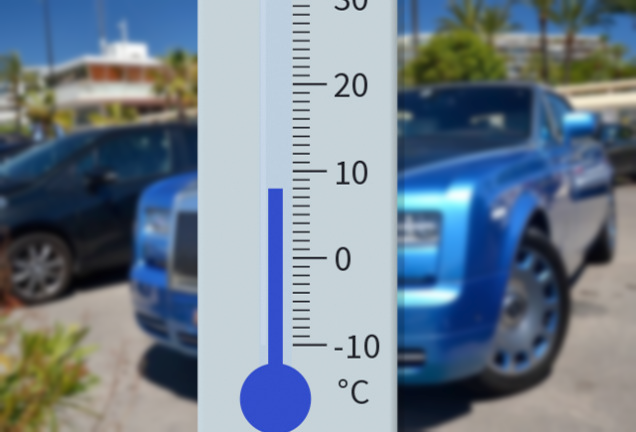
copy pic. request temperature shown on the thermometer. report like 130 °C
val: 8 °C
